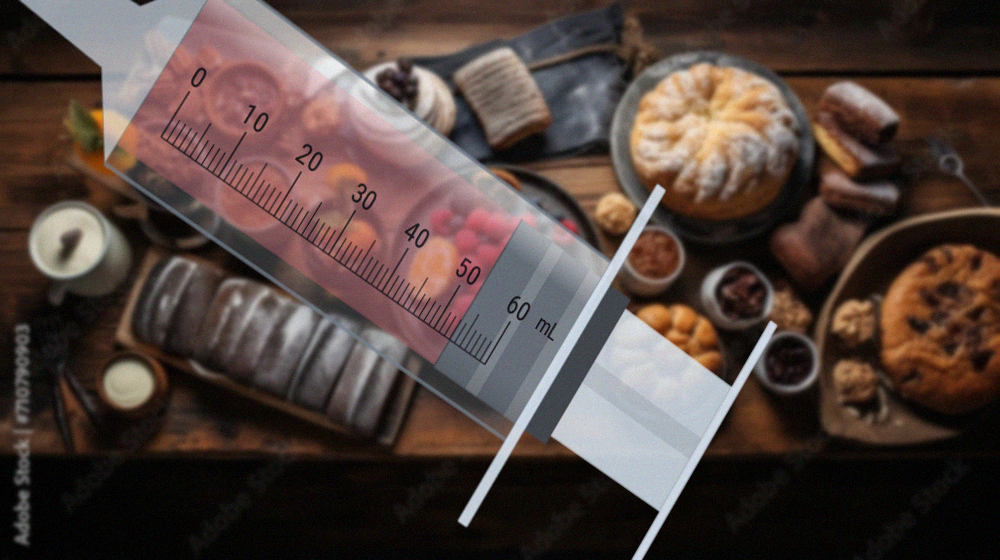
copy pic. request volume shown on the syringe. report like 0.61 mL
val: 53 mL
